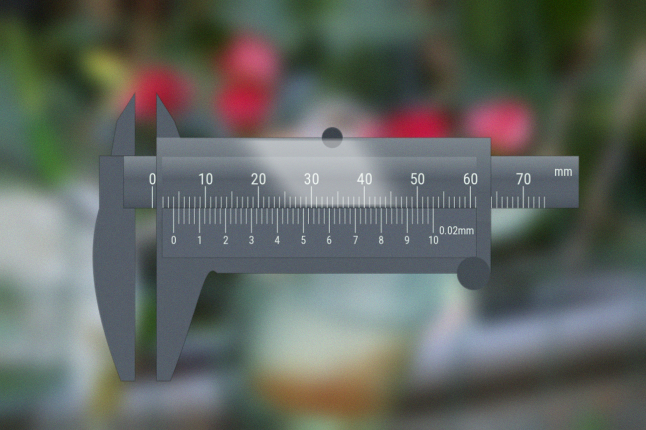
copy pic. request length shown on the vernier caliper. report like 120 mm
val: 4.0 mm
